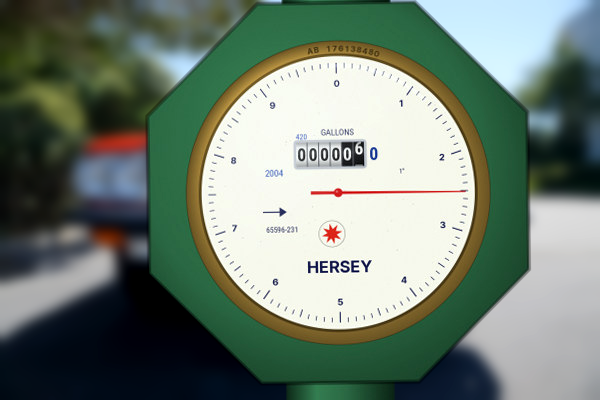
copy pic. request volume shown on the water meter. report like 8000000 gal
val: 62.5 gal
